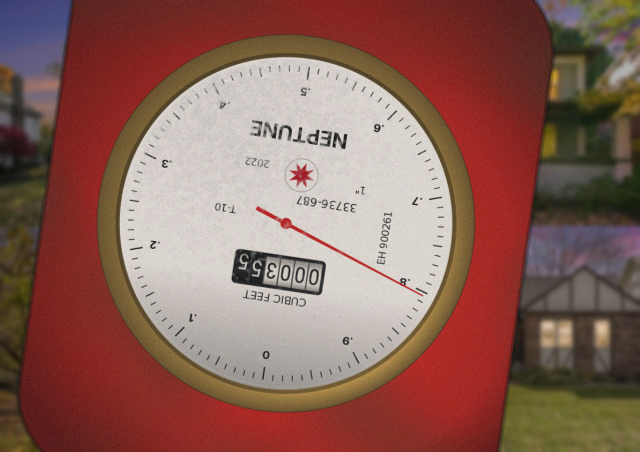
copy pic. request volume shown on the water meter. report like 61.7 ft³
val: 354.80 ft³
